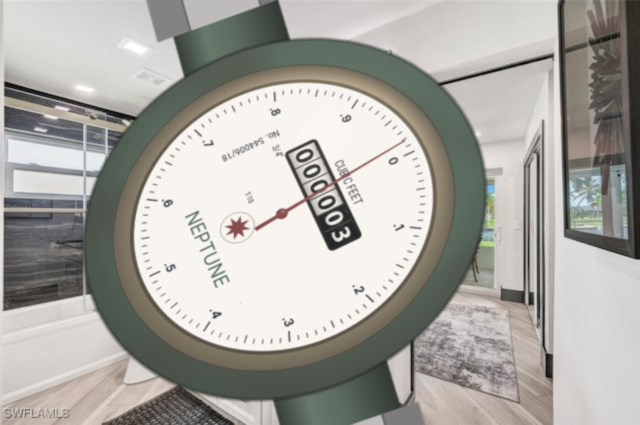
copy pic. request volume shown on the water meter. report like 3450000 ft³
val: 2.98 ft³
